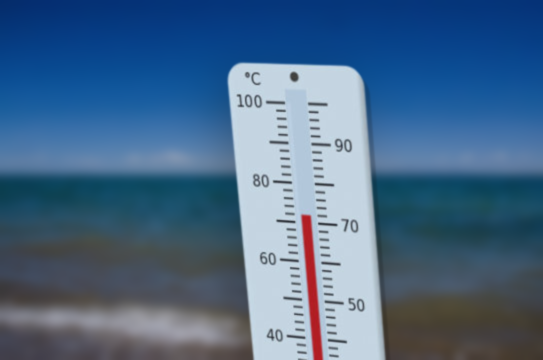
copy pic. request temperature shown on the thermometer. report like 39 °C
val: 72 °C
